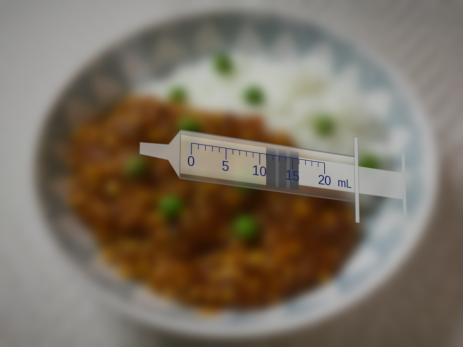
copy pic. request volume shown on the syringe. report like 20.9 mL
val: 11 mL
